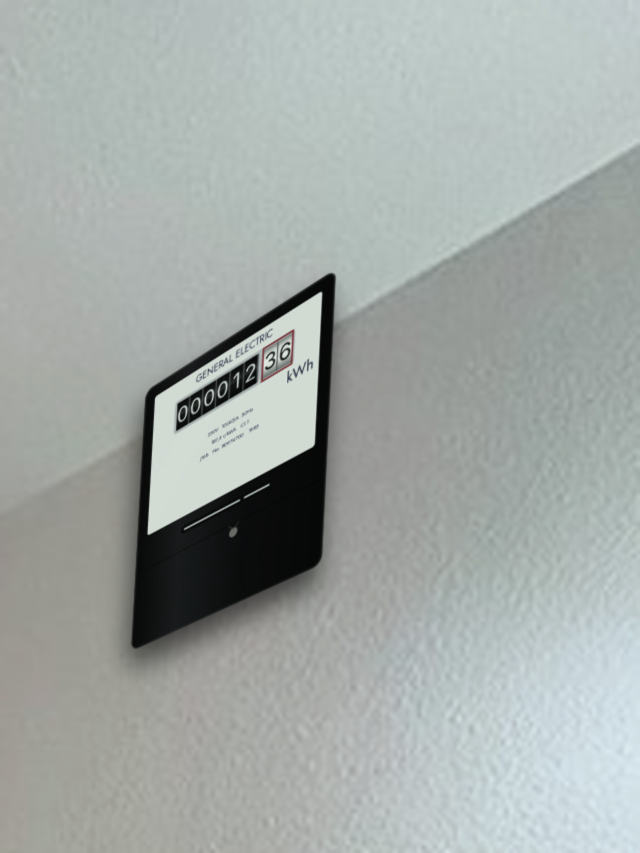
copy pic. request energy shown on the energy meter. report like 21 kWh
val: 12.36 kWh
